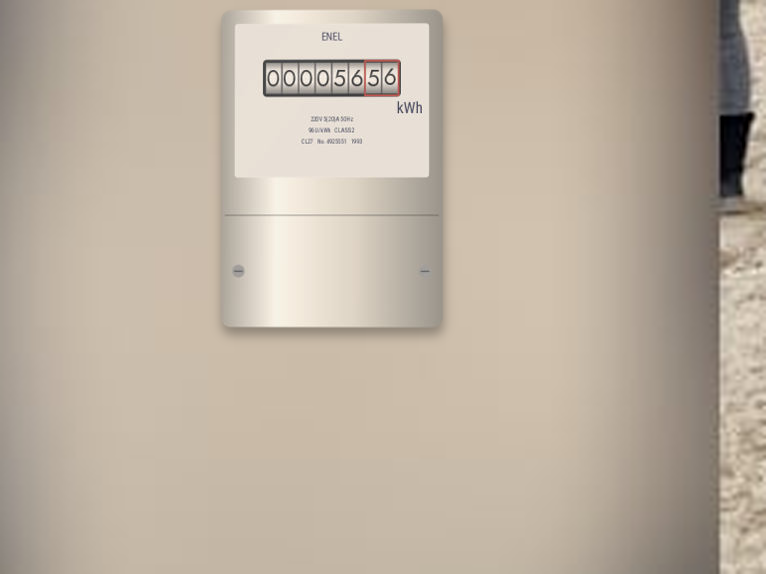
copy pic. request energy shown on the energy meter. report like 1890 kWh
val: 56.56 kWh
